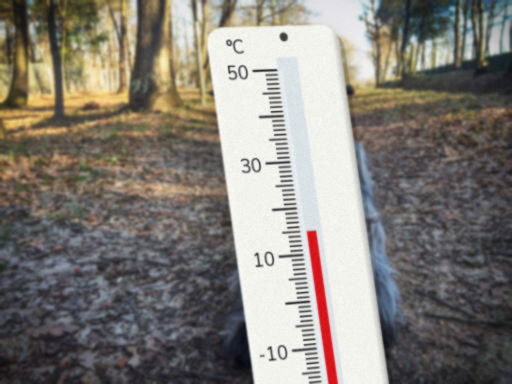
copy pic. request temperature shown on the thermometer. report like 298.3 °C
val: 15 °C
